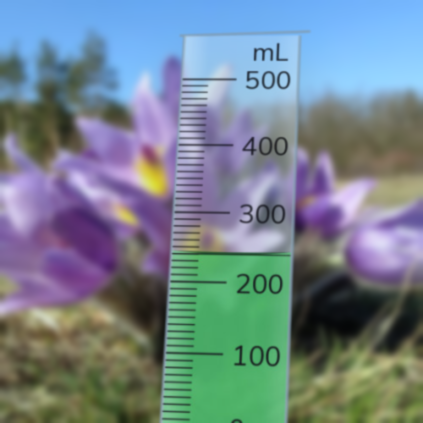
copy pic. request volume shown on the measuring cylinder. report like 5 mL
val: 240 mL
